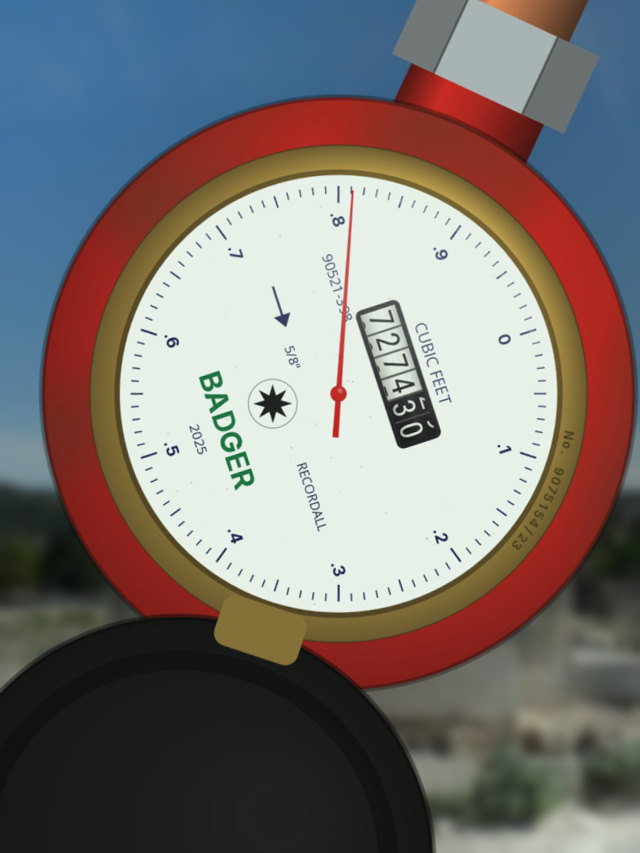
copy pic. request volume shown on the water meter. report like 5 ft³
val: 727429.81 ft³
